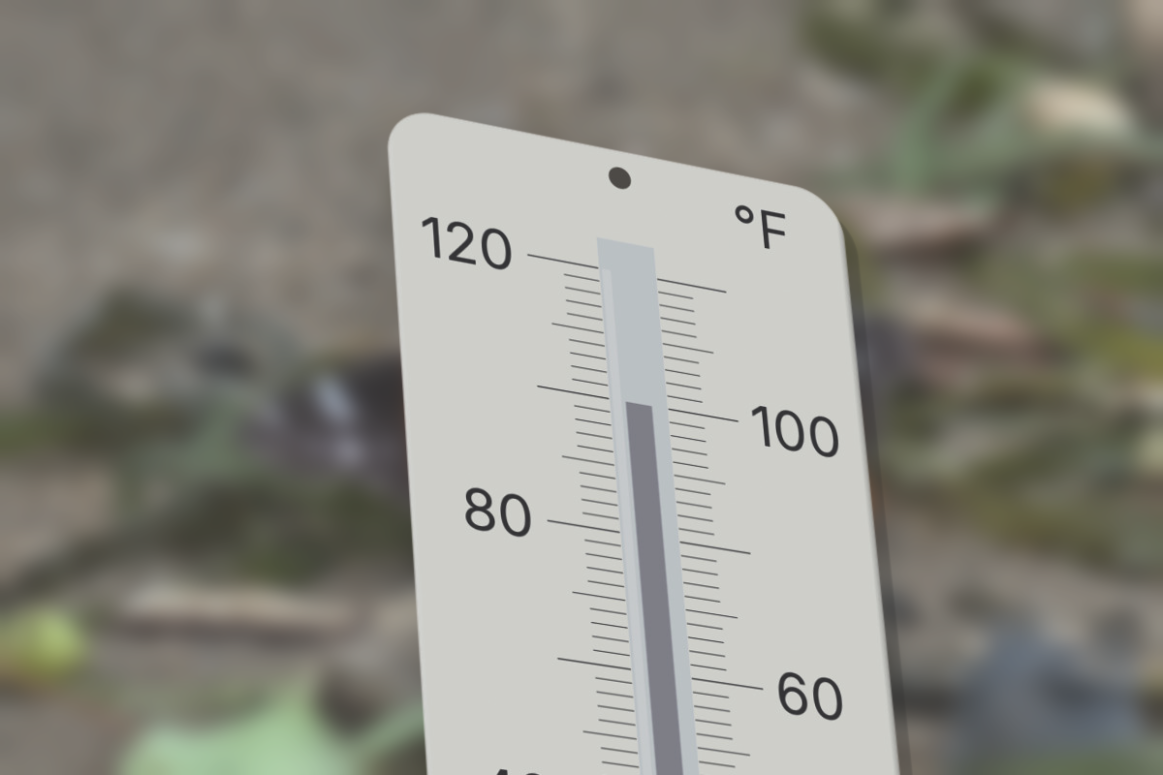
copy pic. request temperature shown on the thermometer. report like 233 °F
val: 100 °F
